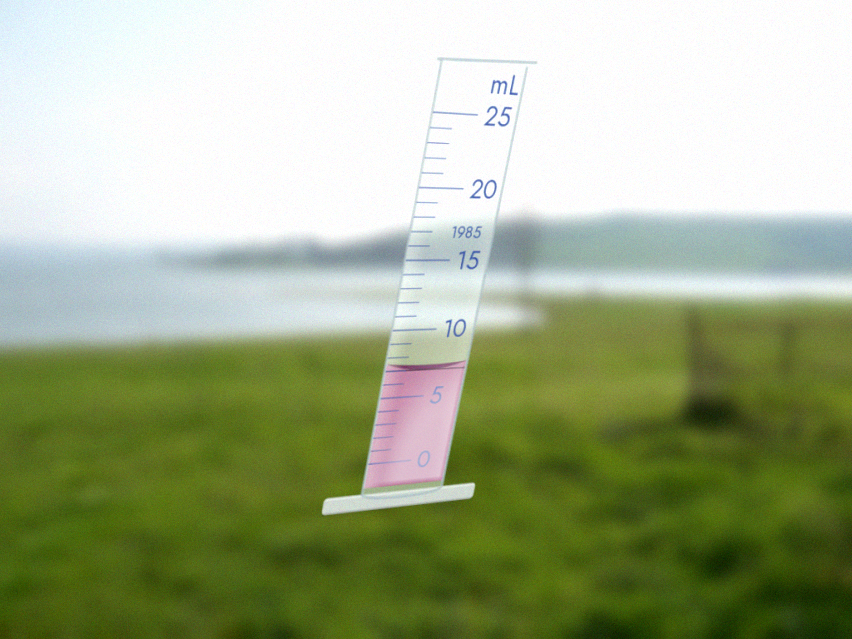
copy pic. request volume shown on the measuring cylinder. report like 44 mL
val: 7 mL
